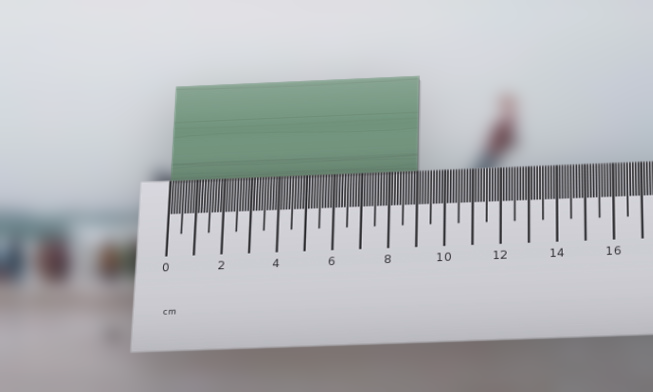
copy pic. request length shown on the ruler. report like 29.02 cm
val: 9 cm
